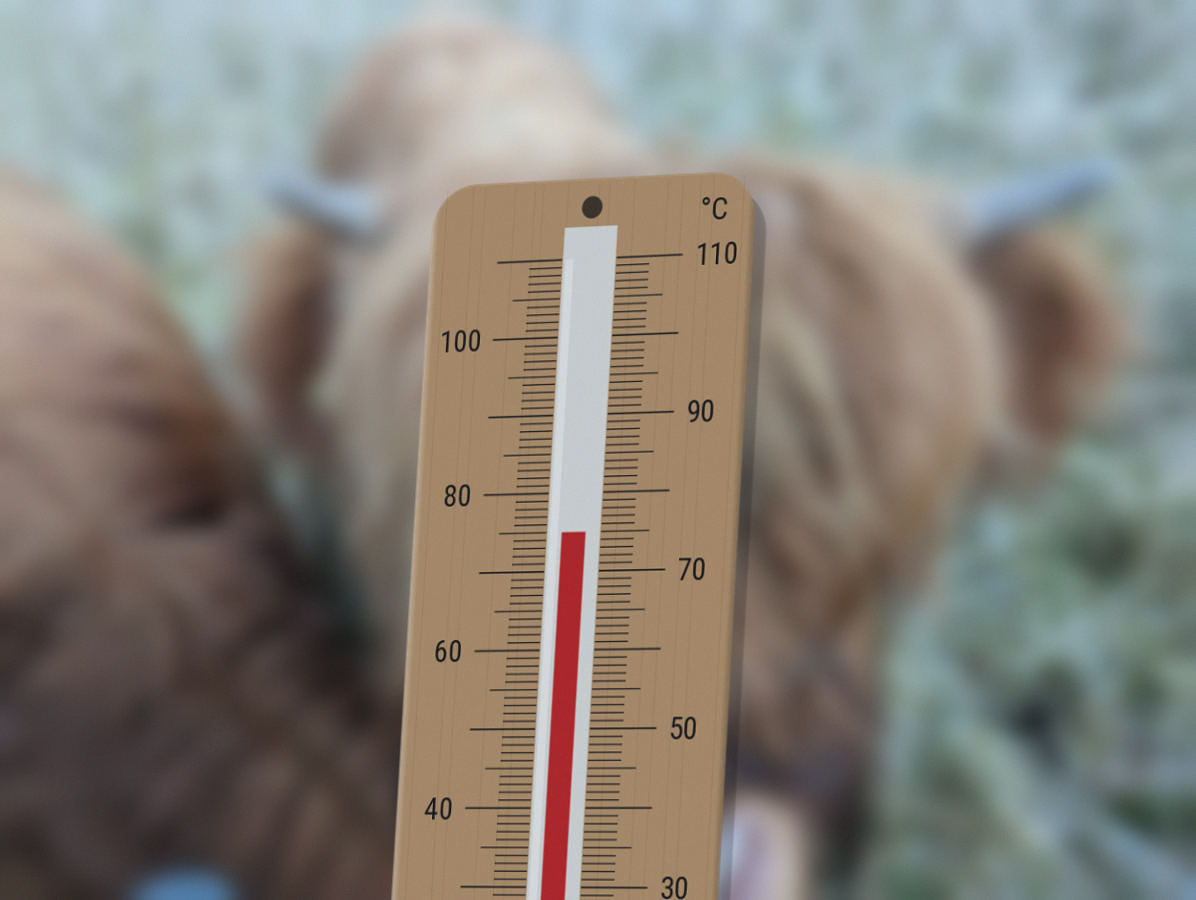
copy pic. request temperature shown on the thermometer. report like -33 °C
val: 75 °C
